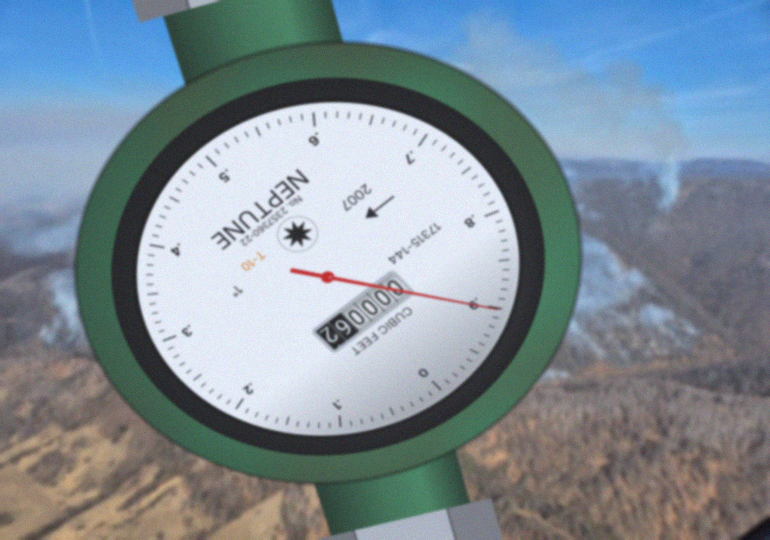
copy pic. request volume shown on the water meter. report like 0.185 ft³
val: 61.90 ft³
